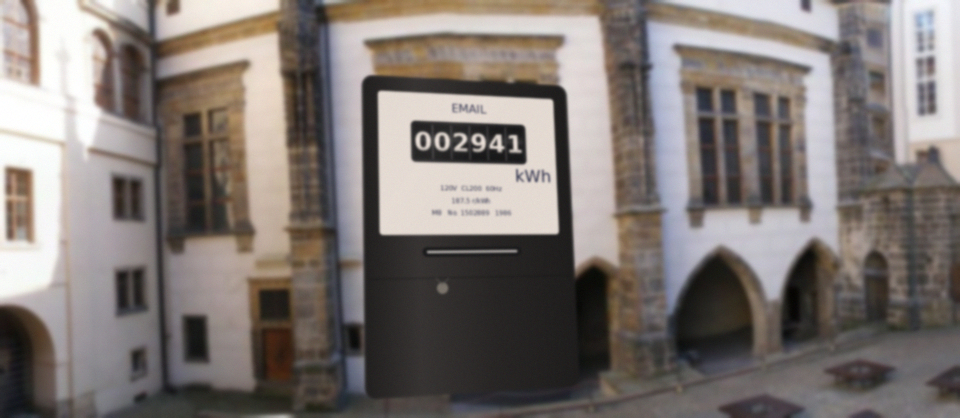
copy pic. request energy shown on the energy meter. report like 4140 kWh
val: 2941 kWh
